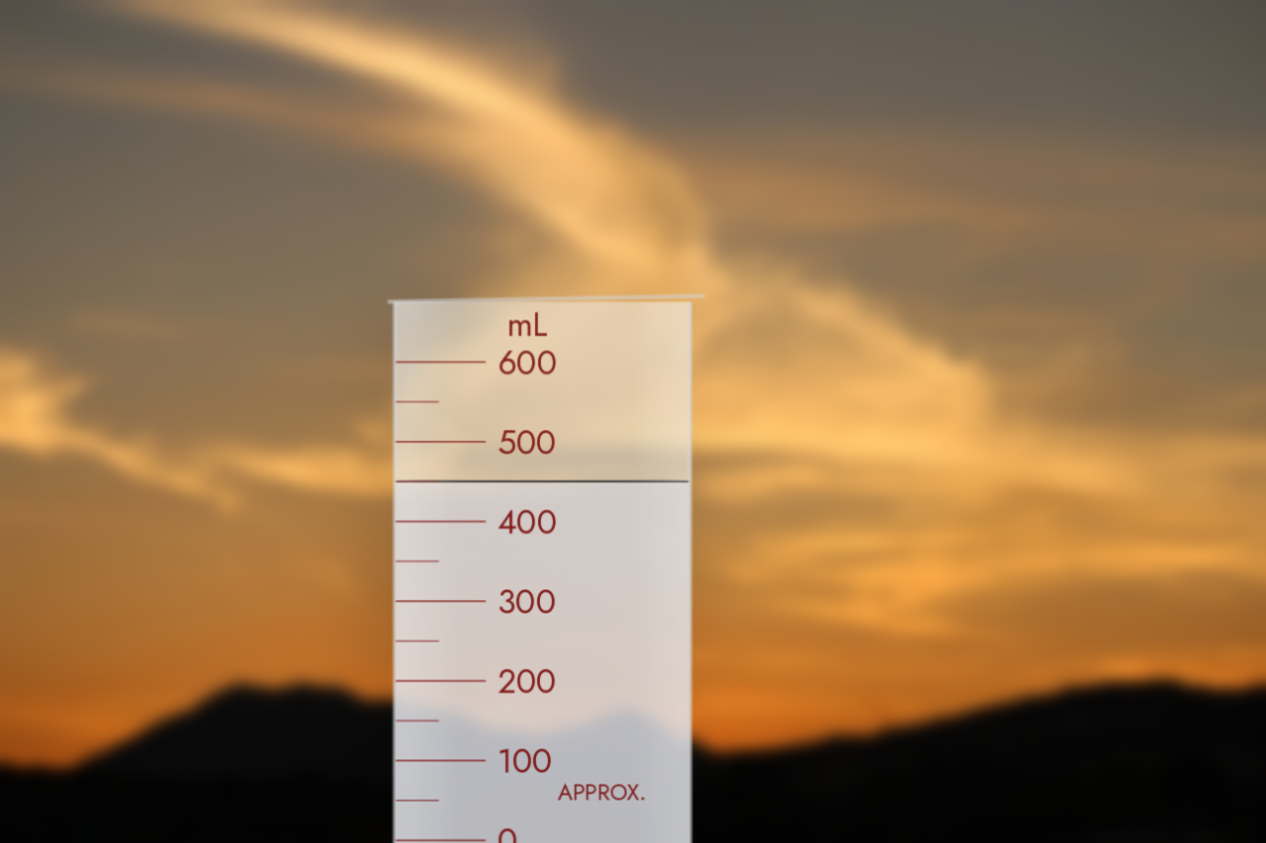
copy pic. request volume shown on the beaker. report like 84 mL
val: 450 mL
